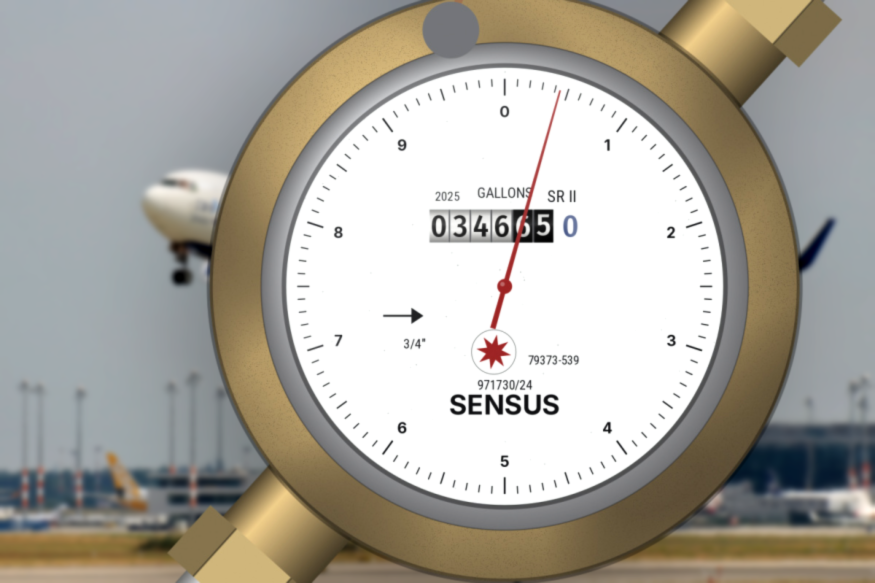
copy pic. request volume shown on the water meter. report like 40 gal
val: 346650.4 gal
